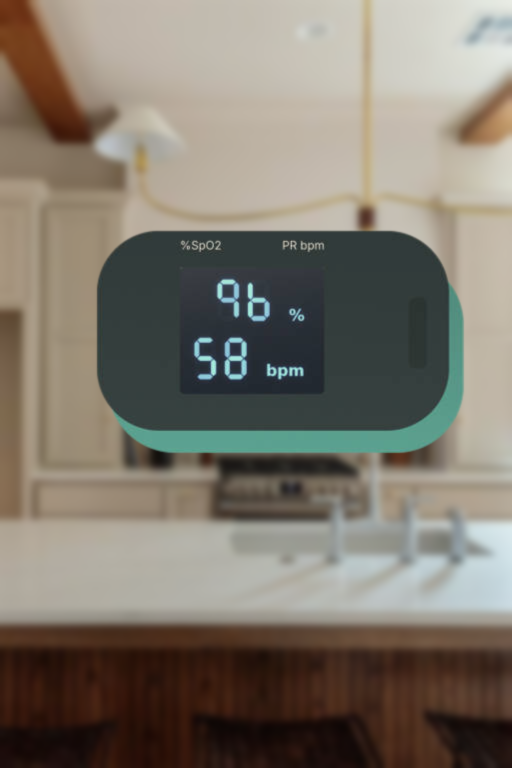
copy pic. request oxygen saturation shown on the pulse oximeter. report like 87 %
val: 96 %
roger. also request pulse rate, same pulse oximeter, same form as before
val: 58 bpm
